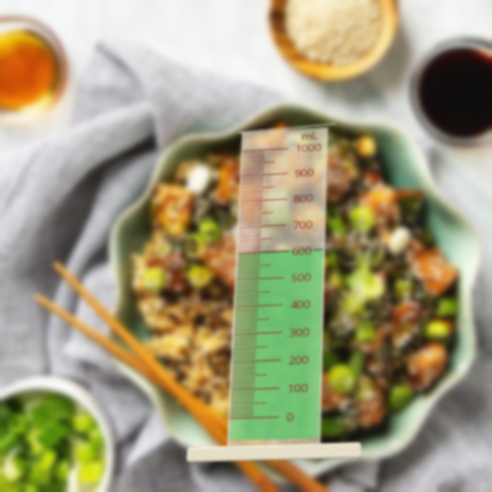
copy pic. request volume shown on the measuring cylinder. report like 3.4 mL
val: 600 mL
